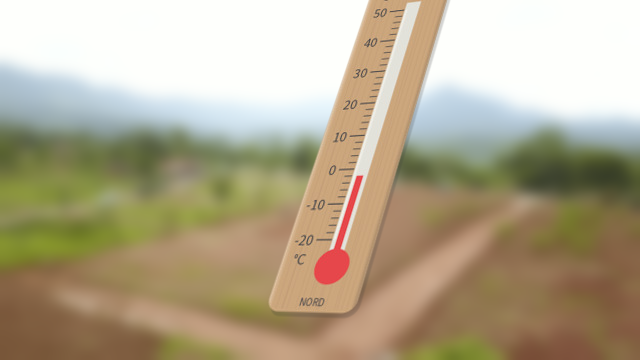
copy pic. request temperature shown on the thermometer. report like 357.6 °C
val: -2 °C
